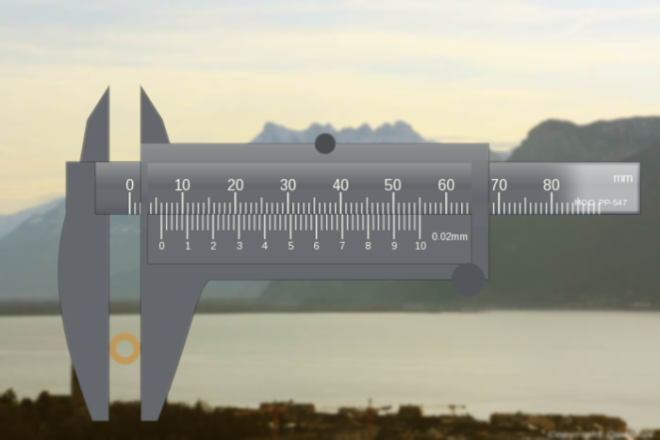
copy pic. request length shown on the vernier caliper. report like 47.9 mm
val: 6.0 mm
